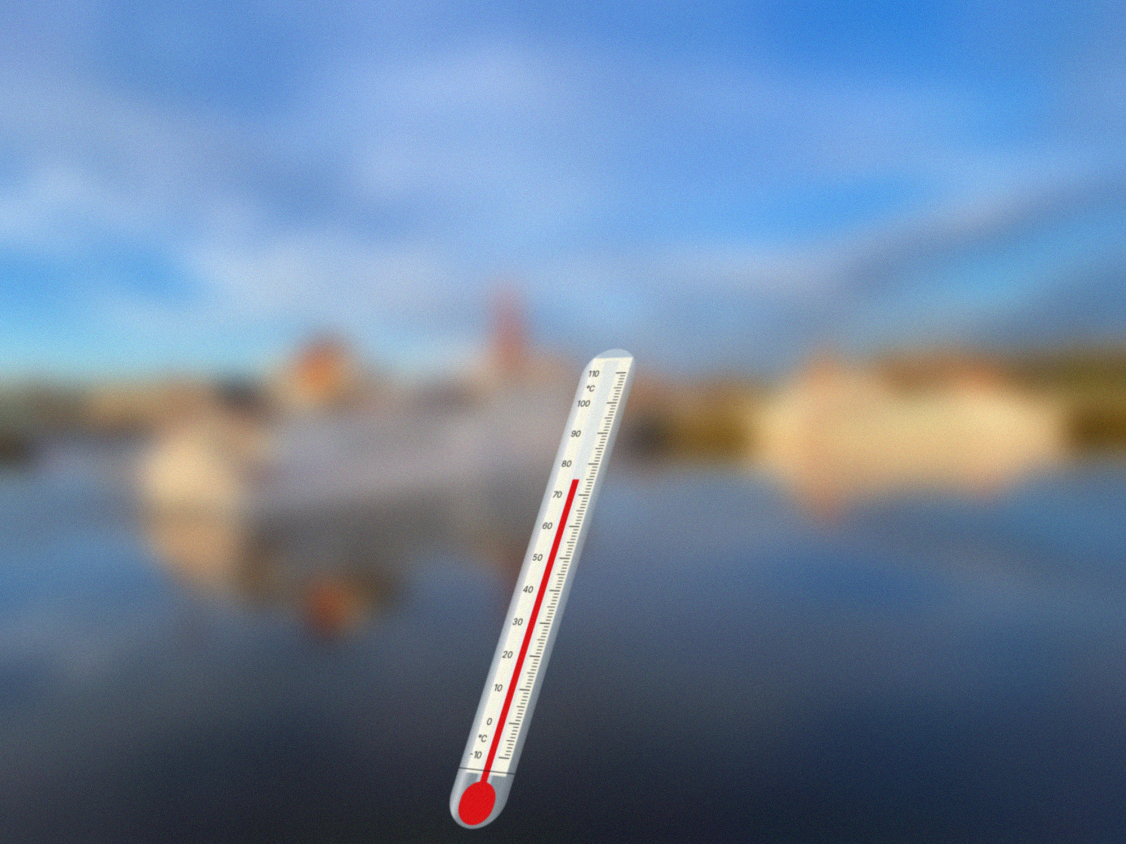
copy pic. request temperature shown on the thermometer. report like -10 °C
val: 75 °C
